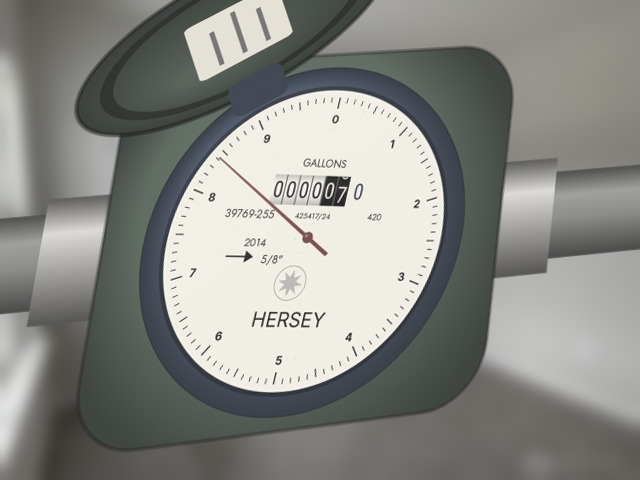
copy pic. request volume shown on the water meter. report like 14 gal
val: 68.4 gal
